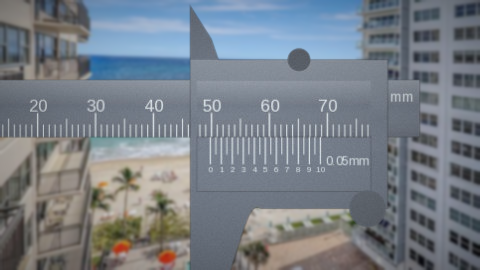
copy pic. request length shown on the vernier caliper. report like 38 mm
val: 49.8 mm
